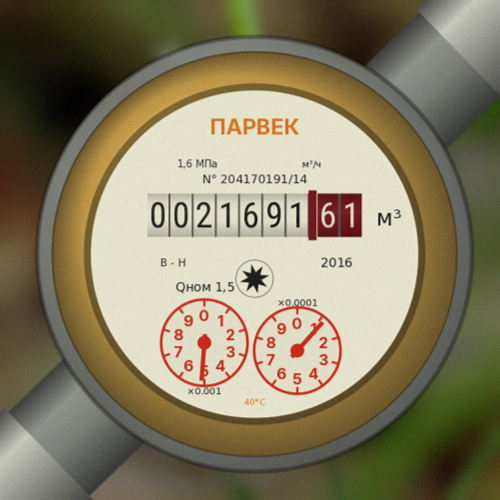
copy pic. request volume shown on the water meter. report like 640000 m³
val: 21691.6151 m³
